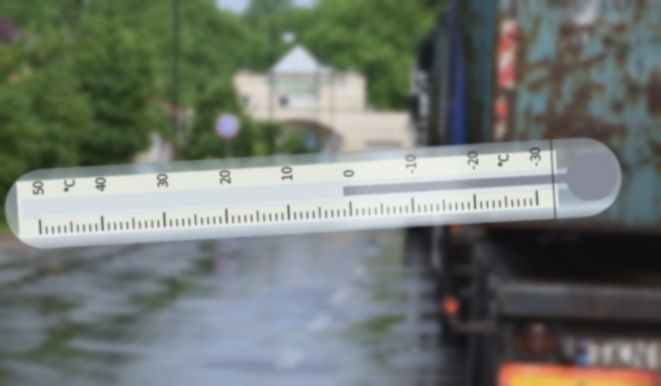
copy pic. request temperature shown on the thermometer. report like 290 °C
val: 1 °C
